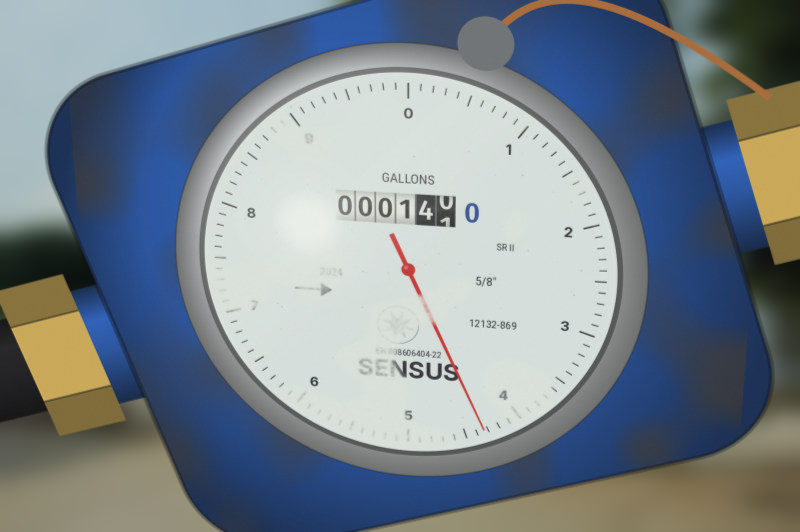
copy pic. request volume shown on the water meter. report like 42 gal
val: 1404.3 gal
